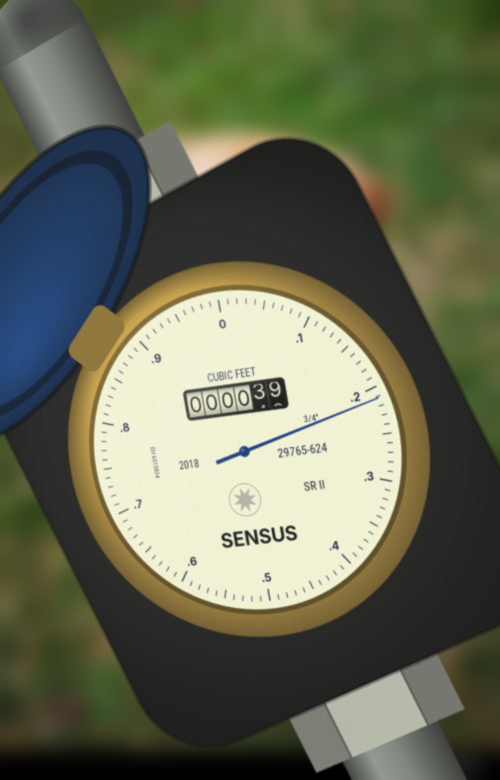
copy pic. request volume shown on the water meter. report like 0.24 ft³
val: 39.21 ft³
